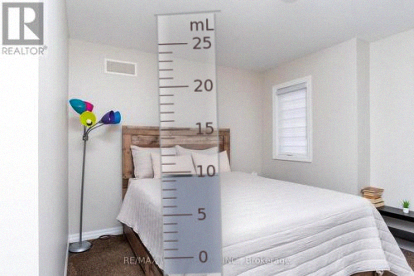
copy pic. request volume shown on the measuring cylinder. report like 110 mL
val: 9.5 mL
